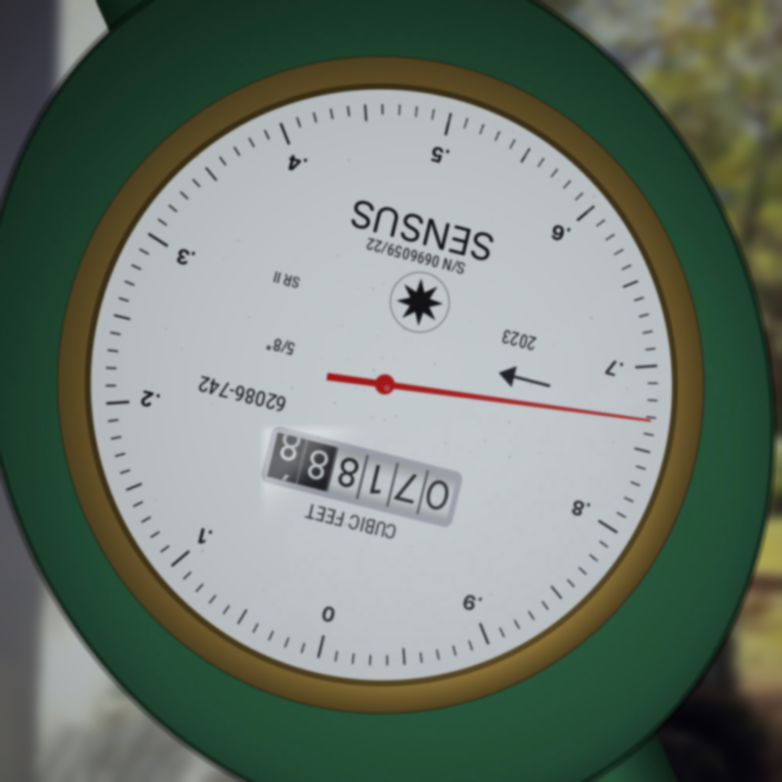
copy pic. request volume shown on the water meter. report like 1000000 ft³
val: 71887.73 ft³
